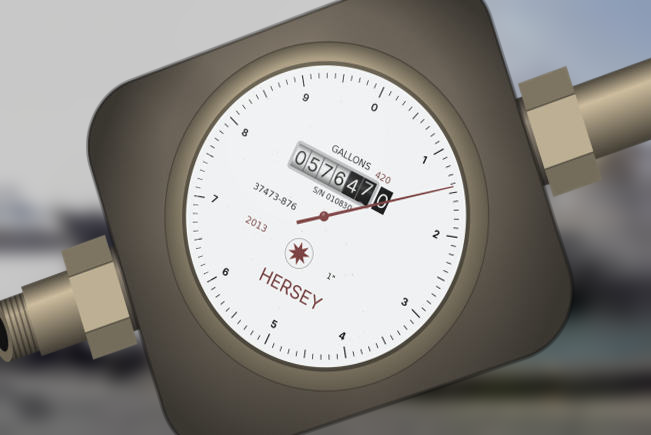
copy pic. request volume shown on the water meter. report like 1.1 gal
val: 576471.4 gal
